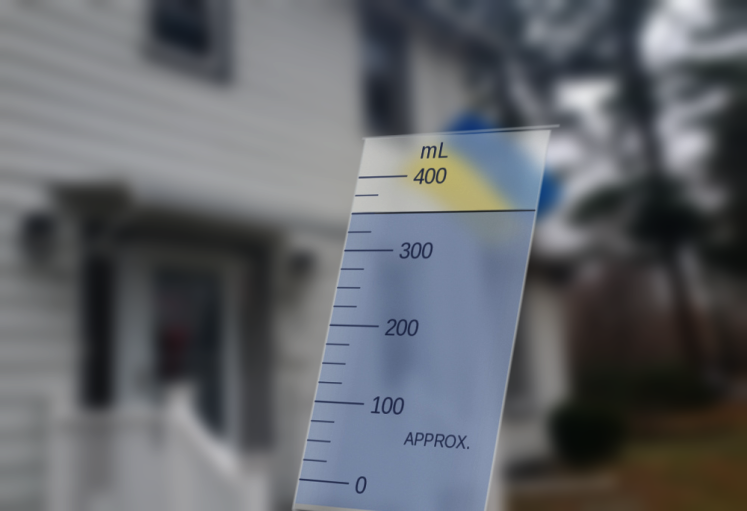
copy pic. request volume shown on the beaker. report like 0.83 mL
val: 350 mL
